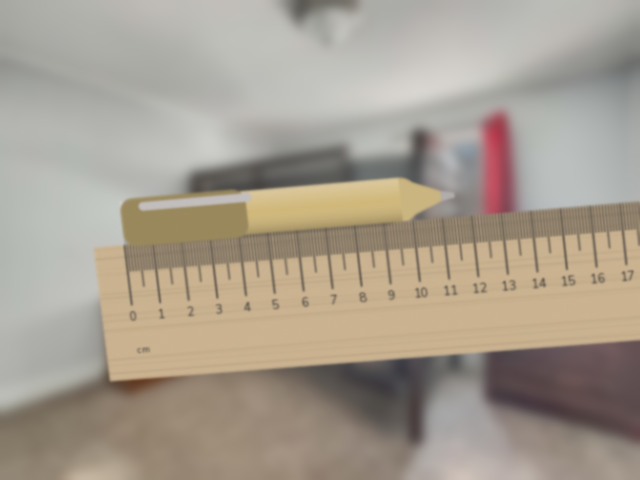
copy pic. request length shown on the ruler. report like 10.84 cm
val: 11.5 cm
